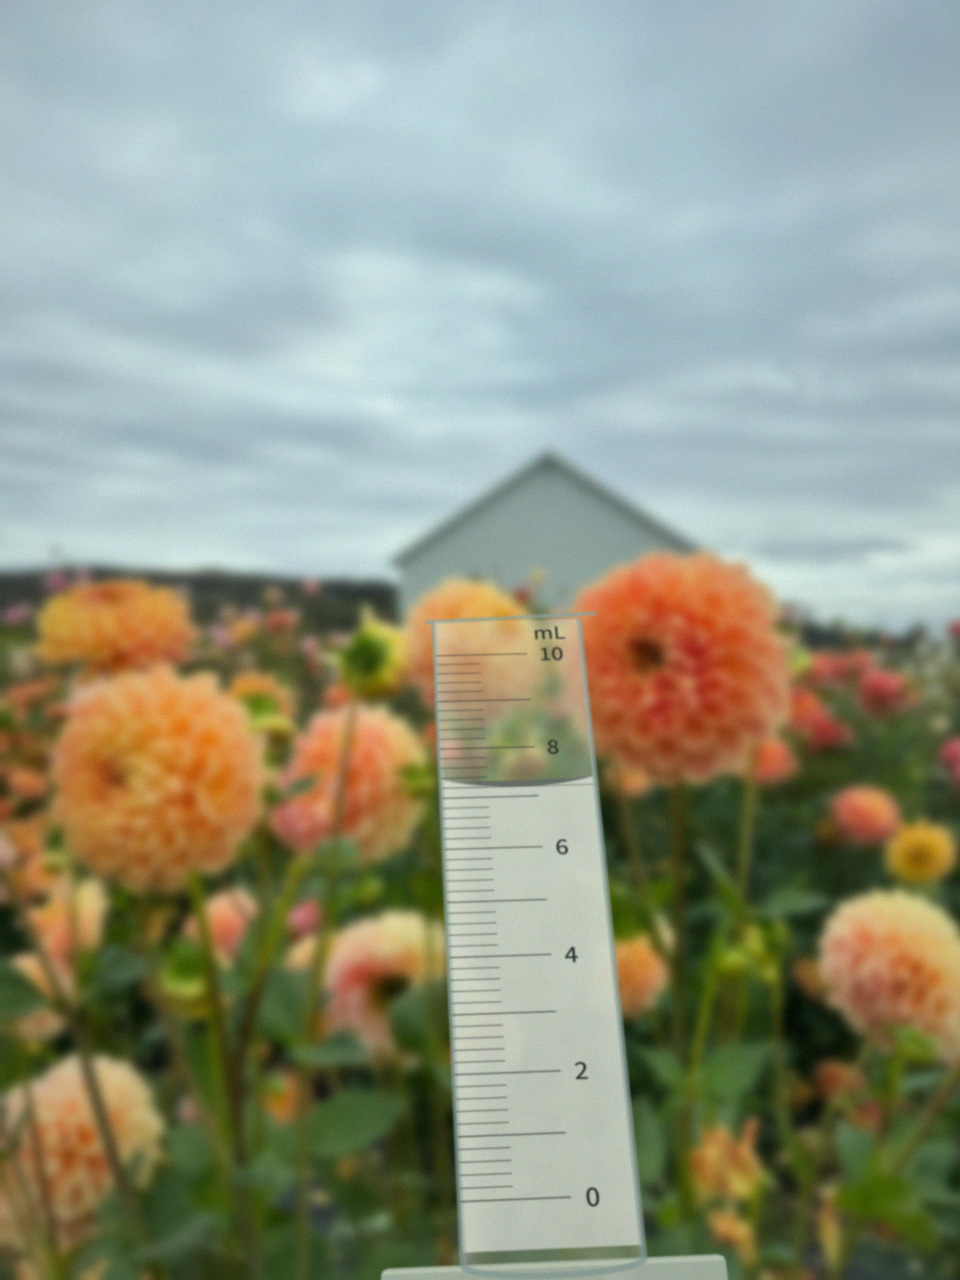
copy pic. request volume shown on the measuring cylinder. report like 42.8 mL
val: 7.2 mL
